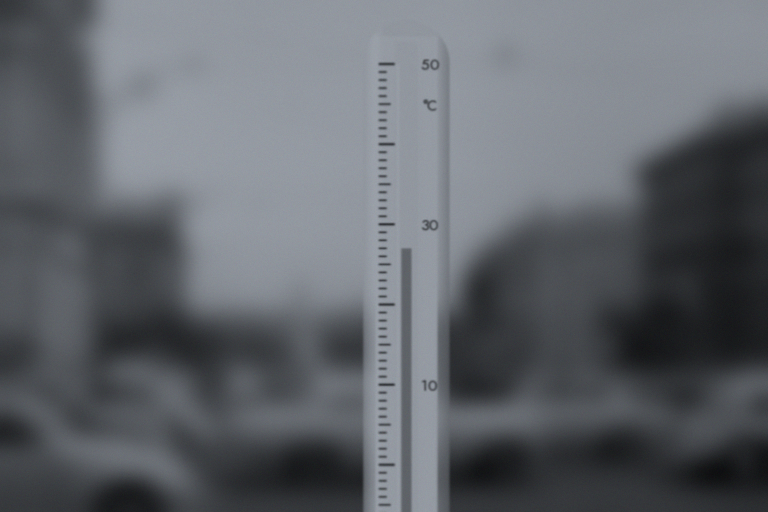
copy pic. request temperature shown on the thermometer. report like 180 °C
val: 27 °C
